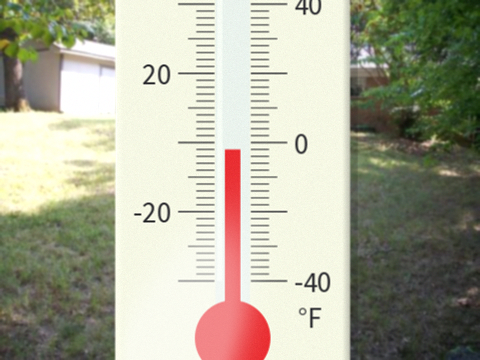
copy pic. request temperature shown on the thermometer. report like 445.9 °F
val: -2 °F
